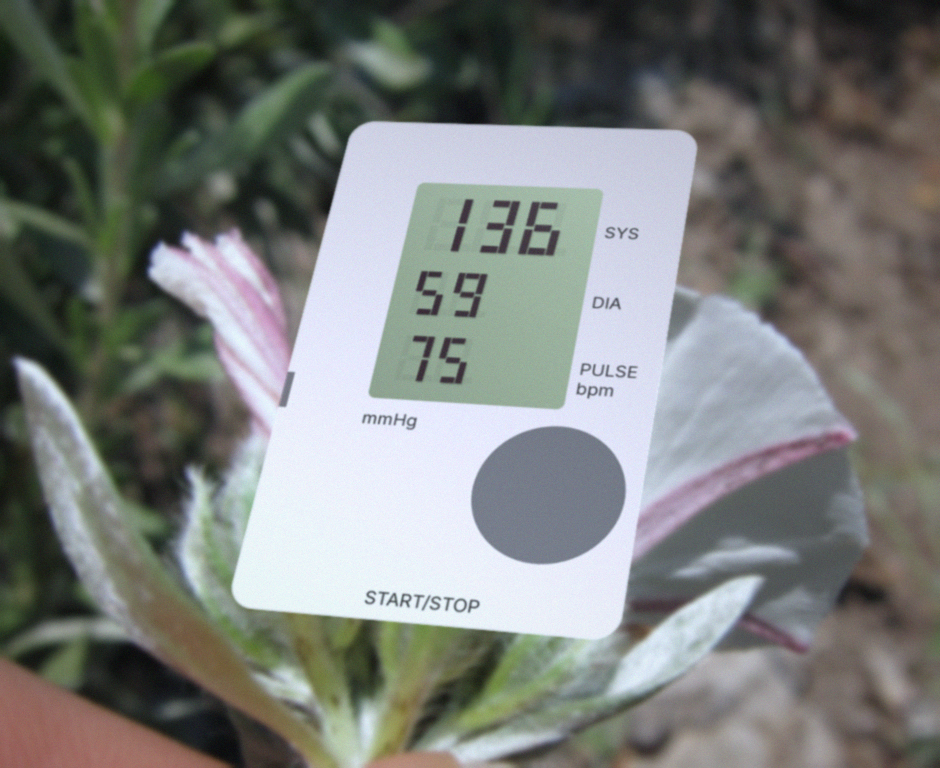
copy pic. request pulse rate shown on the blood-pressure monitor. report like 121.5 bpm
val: 75 bpm
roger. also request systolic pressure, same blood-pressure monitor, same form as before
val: 136 mmHg
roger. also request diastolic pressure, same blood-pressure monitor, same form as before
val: 59 mmHg
